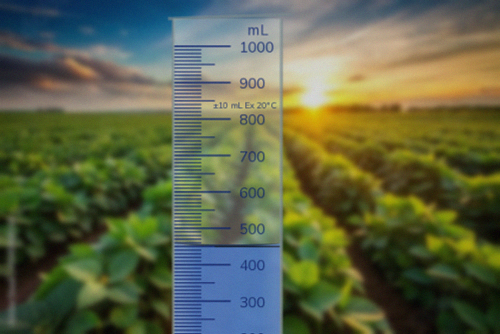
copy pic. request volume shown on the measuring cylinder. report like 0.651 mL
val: 450 mL
